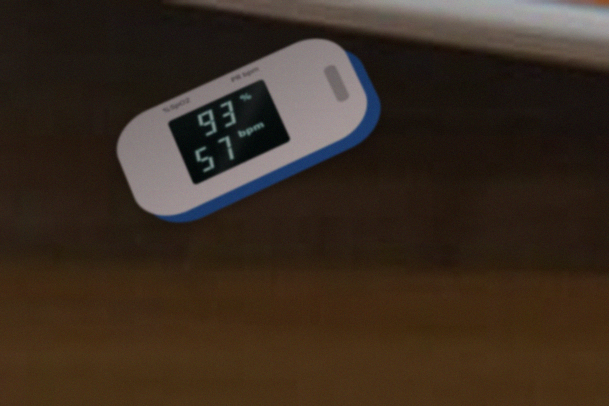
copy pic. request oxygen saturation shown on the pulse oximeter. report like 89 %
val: 93 %
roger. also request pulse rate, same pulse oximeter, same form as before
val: 57 bpm
